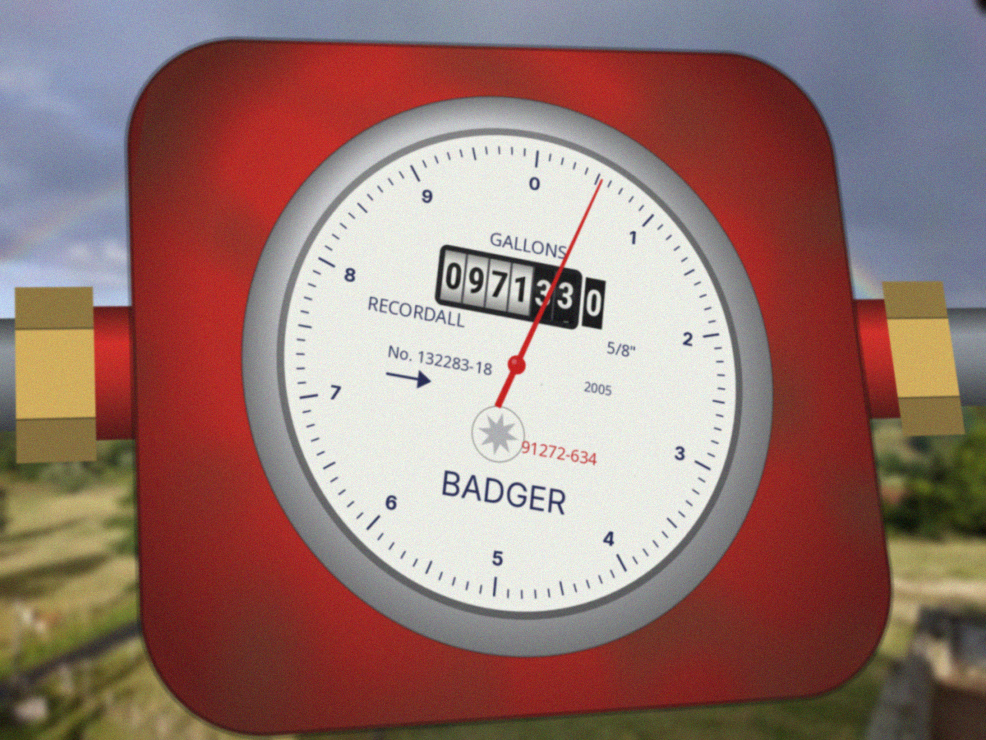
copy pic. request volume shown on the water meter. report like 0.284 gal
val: 971330.5 gal
